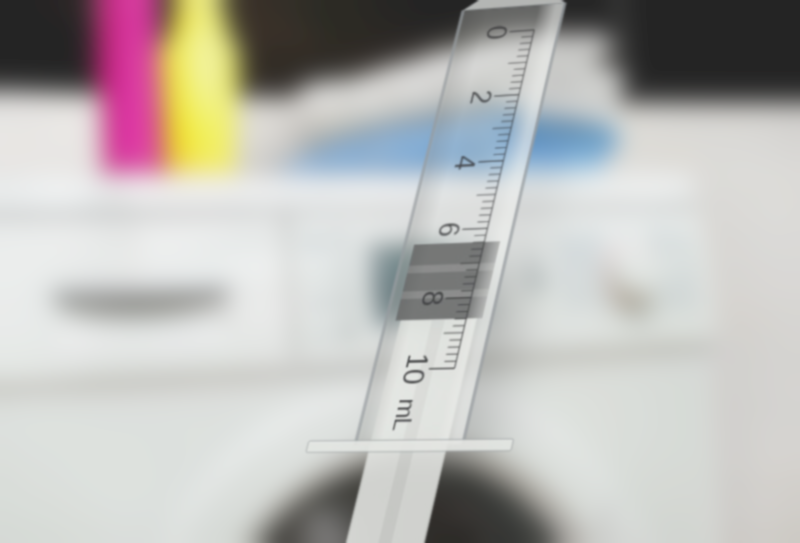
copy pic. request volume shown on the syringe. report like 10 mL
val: 6.4 mL
